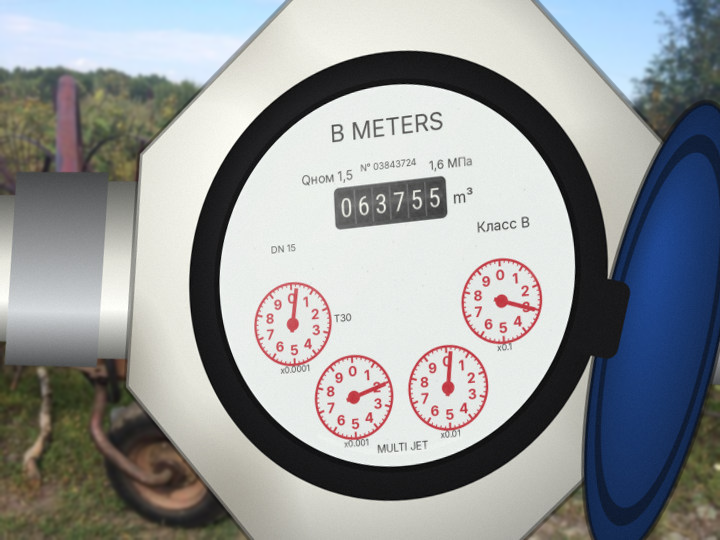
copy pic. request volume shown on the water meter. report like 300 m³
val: 63755.3020 m³
